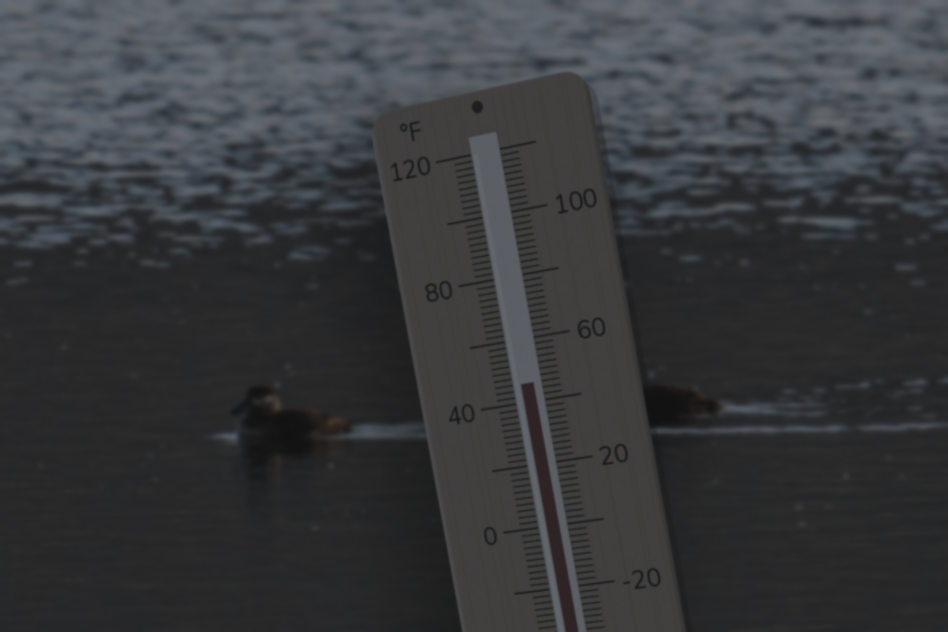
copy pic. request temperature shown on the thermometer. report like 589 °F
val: 46 °F
